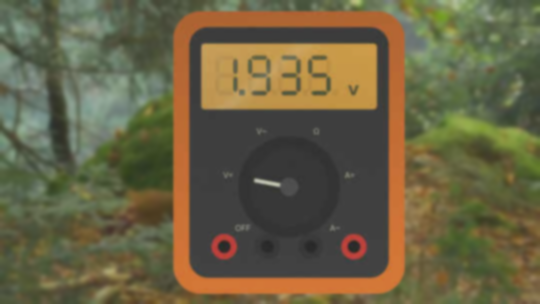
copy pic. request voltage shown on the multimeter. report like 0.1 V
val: 1.935 V
